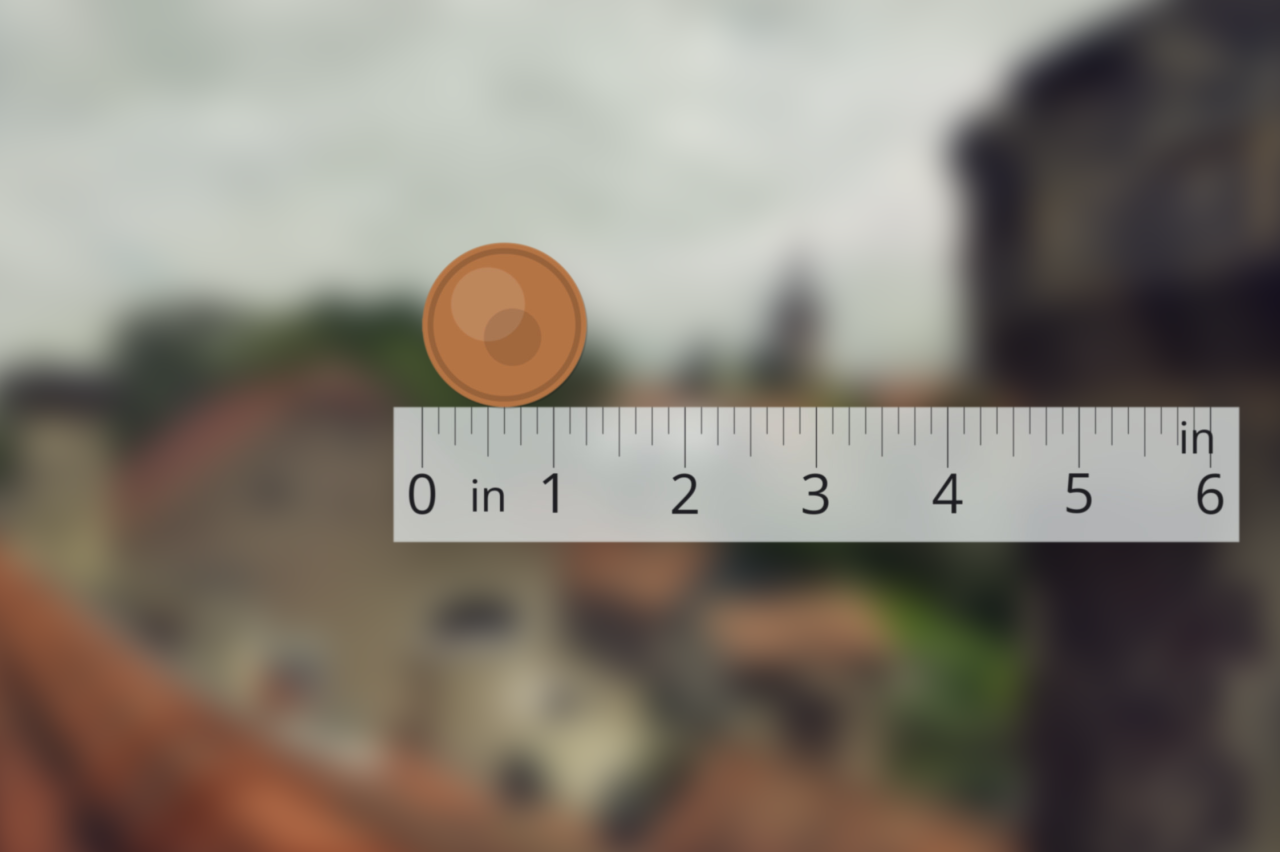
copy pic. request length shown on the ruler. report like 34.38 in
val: 1.25 in
